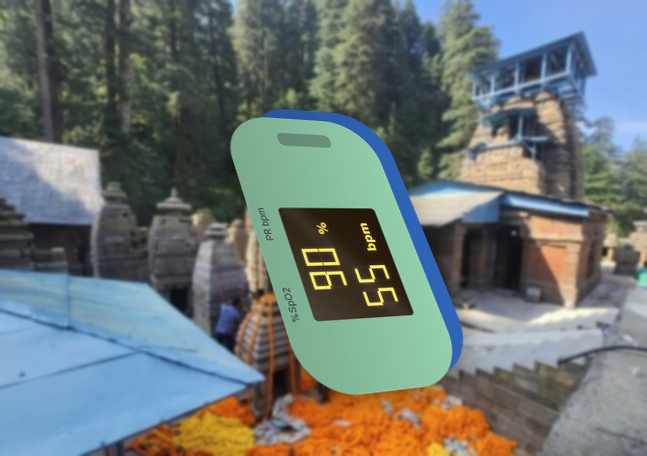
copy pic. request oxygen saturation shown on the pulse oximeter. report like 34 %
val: 90 %
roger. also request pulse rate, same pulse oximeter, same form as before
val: 55 bpm
